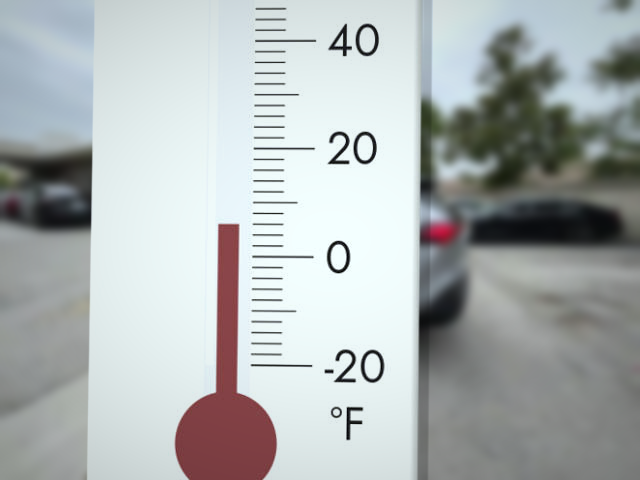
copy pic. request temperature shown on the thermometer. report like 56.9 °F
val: 6 °F
